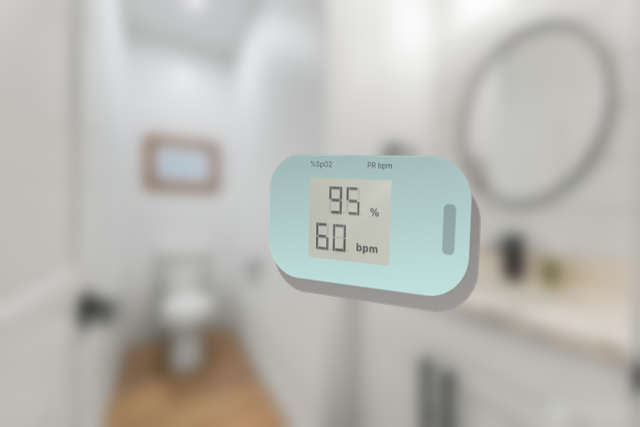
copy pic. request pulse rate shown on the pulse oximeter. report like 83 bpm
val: 60 bpm
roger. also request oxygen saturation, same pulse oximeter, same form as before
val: 95 %
